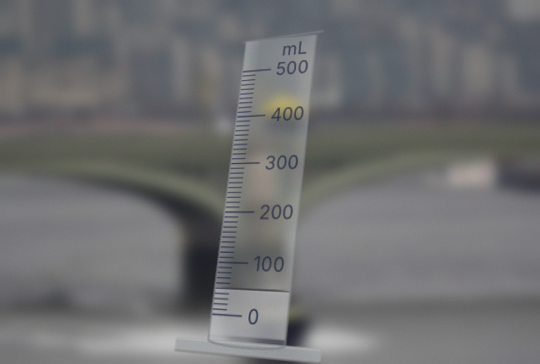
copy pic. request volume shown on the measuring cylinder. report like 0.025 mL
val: 50 mL
